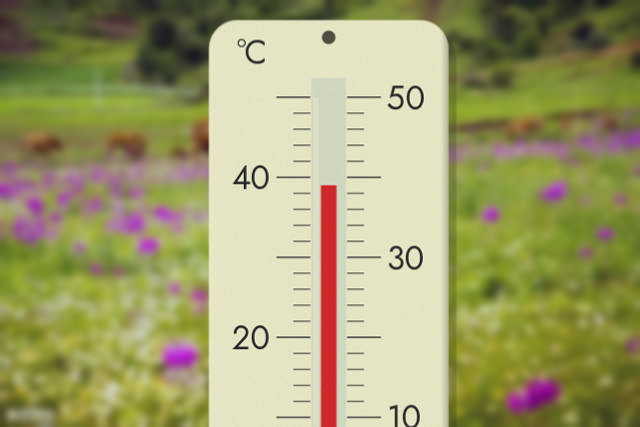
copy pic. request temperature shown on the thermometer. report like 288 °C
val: 39 °C
